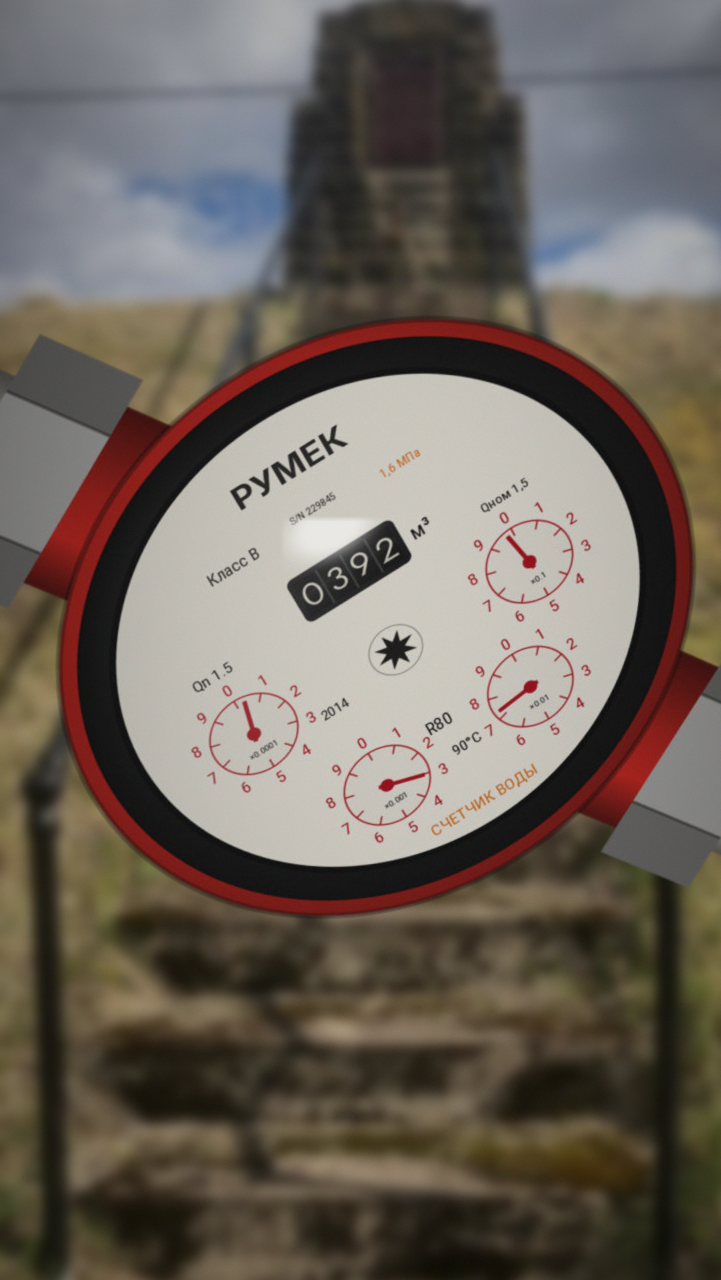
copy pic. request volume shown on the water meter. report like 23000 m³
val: 391.9730 m³
